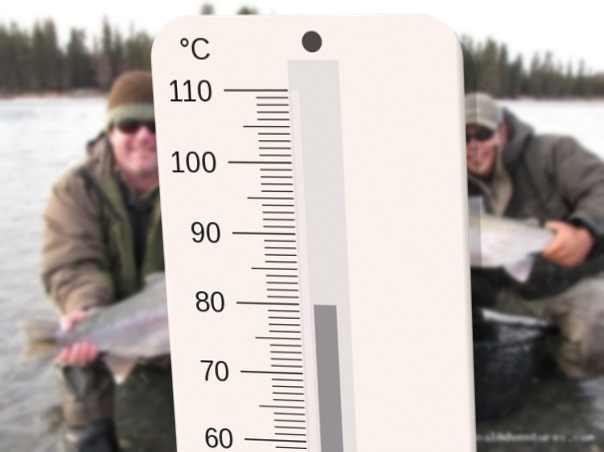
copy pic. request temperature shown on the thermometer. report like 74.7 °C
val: 80 °C
